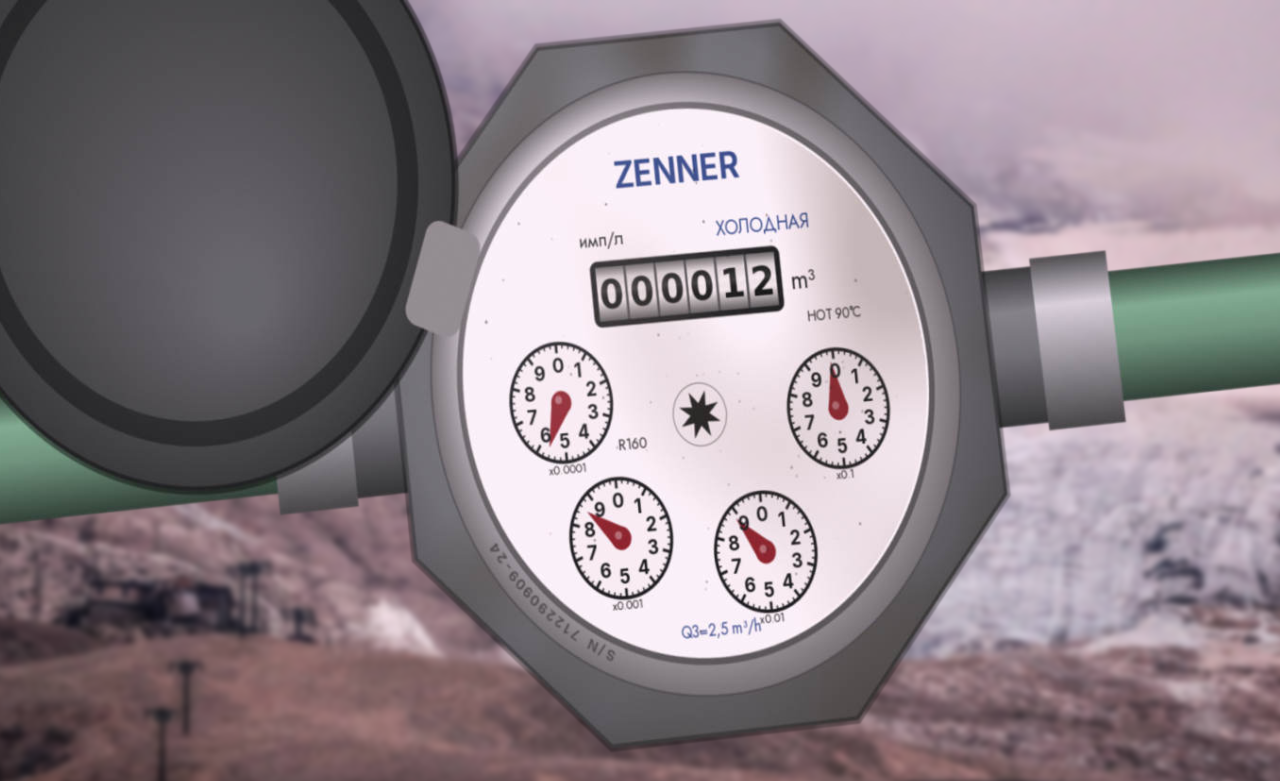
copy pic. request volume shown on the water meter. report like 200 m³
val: 11.9885 m³
